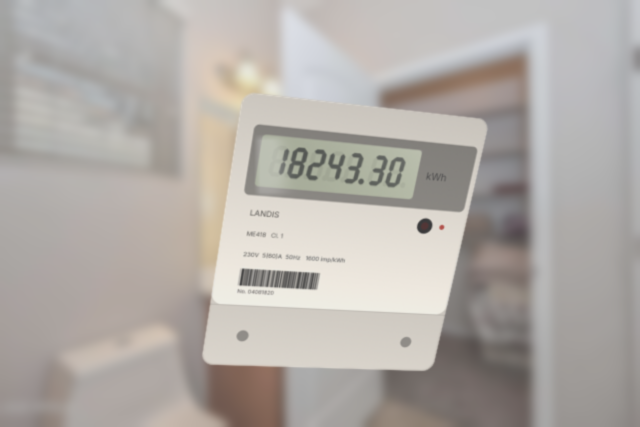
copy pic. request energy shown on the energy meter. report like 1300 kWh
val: 18243.30 kWh
